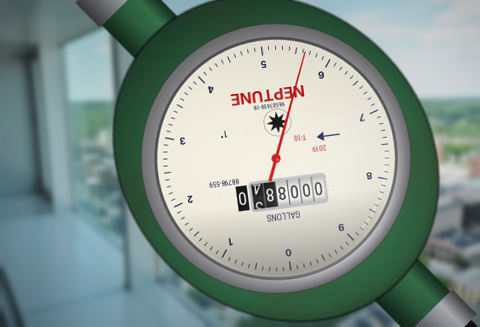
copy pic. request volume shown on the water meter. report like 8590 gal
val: 8835.6 gal
